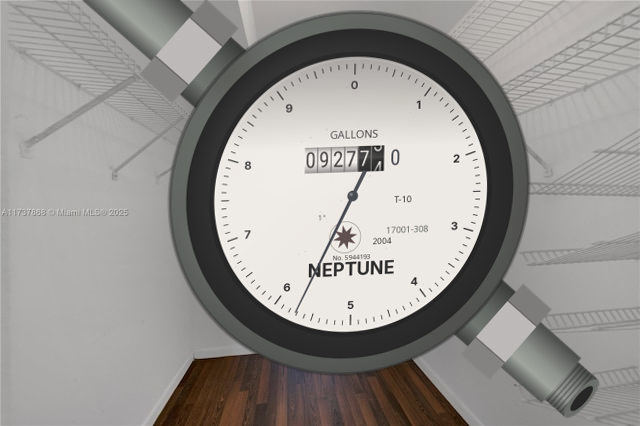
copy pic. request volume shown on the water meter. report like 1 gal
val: 927735.7 gal
